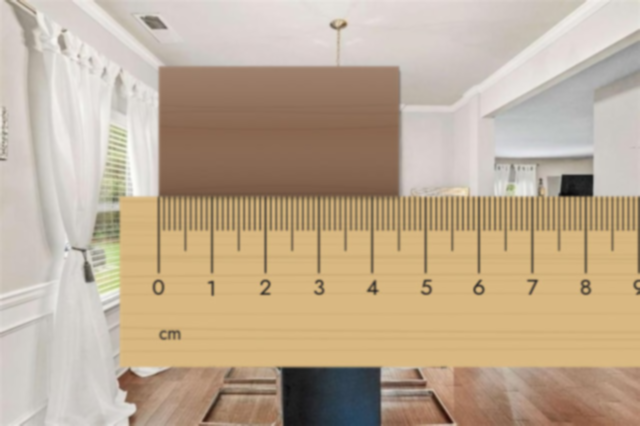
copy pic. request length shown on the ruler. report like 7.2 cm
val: 4.5 cm
